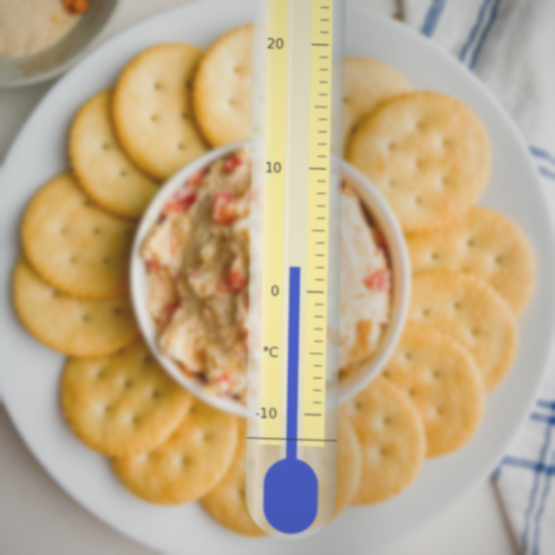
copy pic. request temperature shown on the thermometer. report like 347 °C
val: 2 °C
